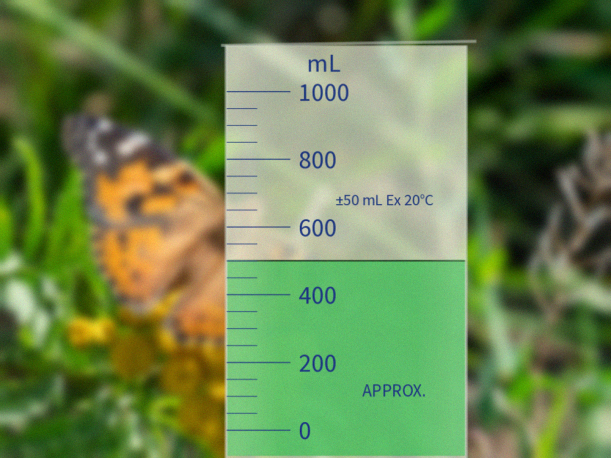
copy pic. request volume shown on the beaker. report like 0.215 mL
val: 500 mL
